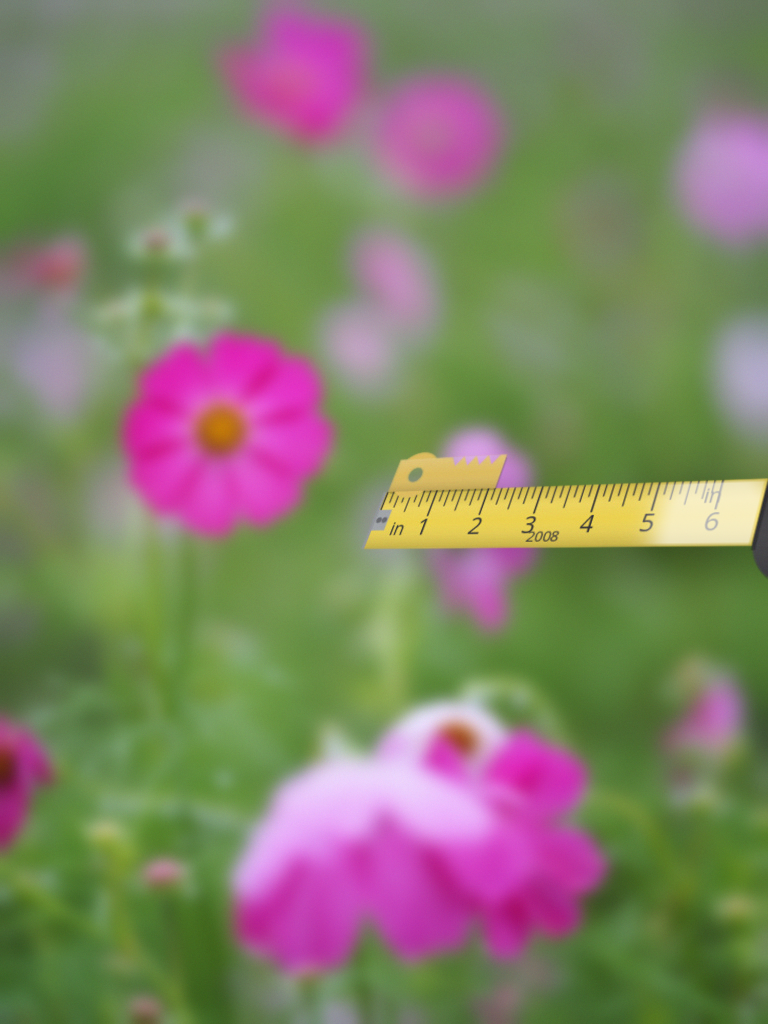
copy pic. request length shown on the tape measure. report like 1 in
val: 2.125 in
